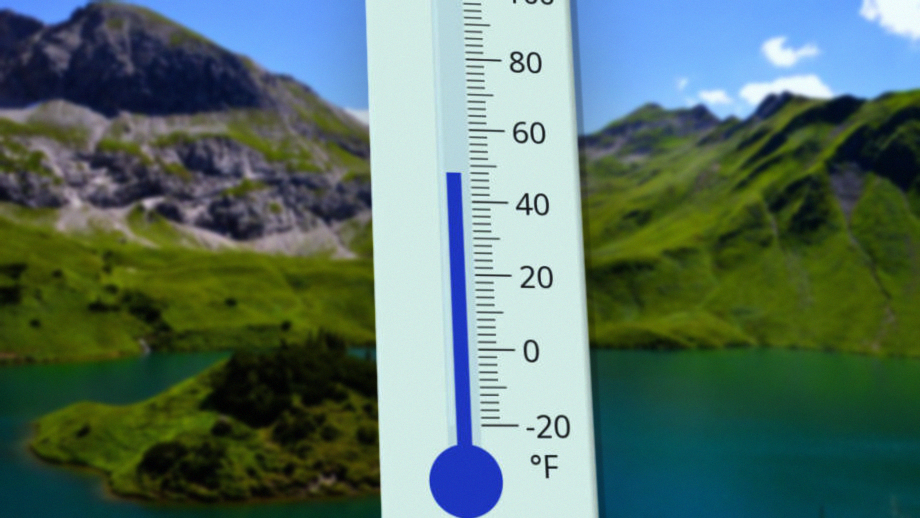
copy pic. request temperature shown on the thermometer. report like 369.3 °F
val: 48 °F
